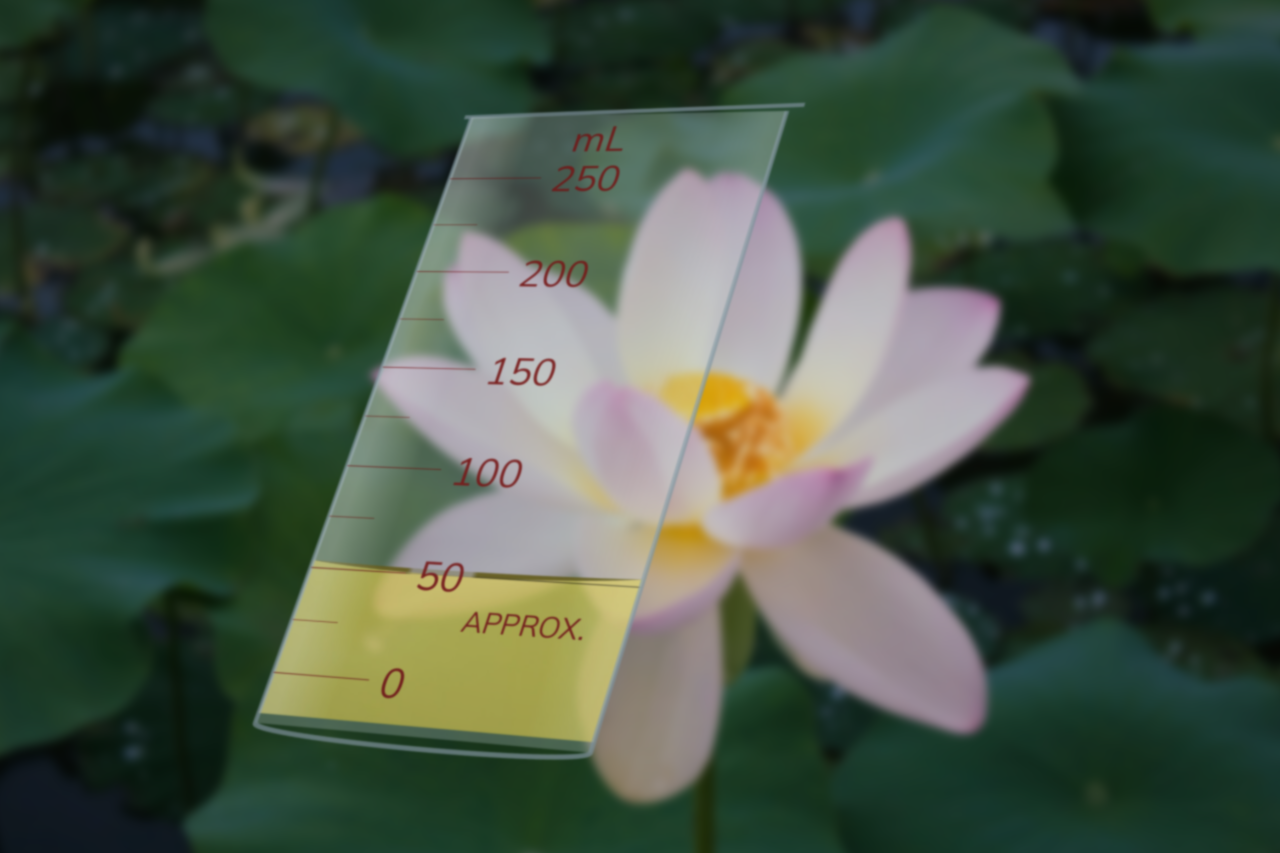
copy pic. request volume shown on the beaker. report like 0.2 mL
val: 50 mL
